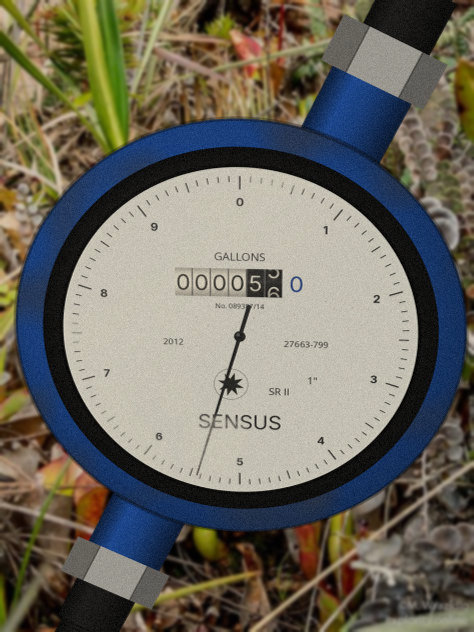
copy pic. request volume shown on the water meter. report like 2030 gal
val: 555.4 gal
